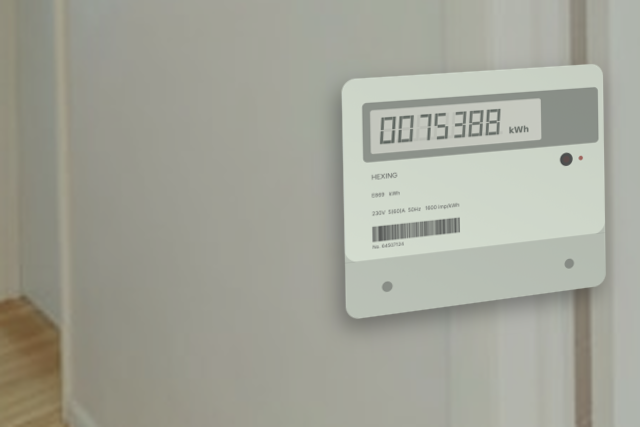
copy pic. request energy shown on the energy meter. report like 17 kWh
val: 75388 kWh
